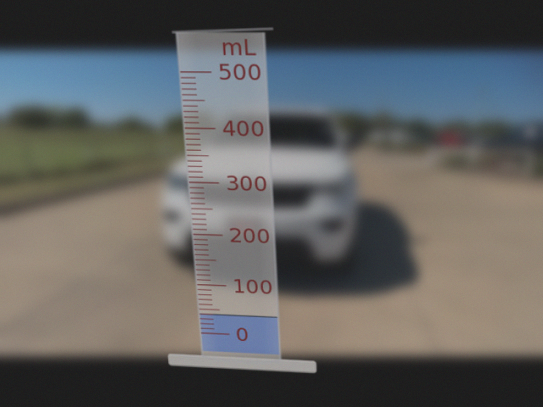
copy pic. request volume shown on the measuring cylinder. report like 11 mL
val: 40 mL
